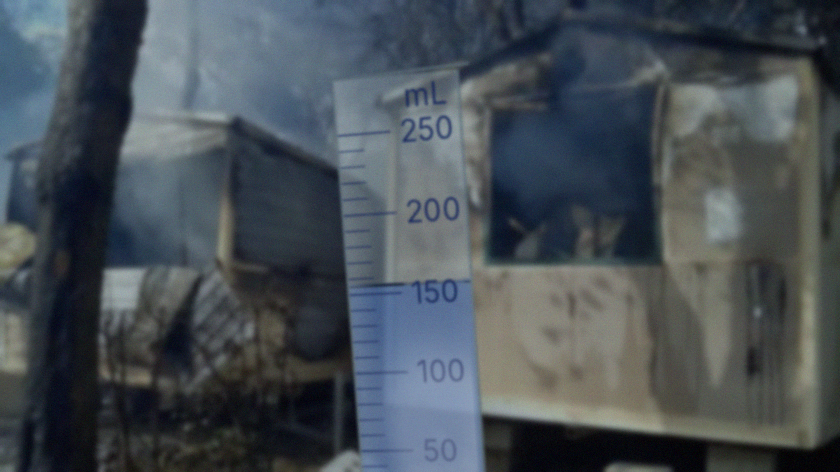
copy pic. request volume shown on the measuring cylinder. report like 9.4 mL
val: 155 mL
